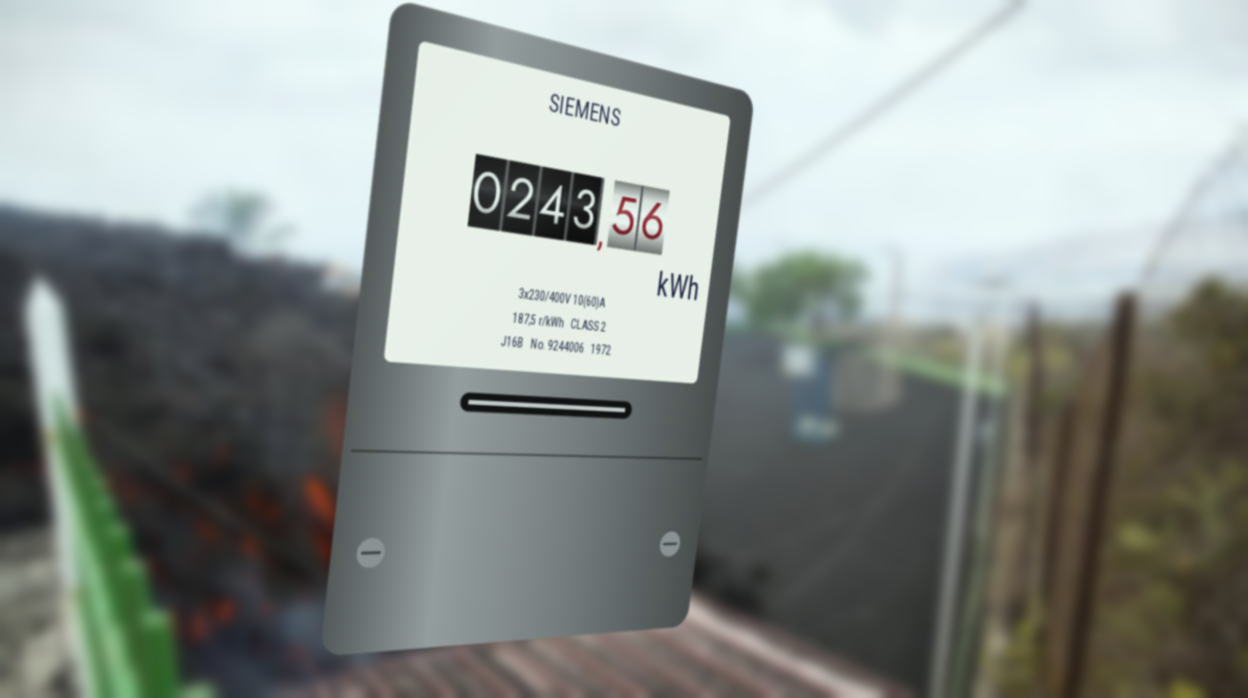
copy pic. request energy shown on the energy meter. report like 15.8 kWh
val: 243.56 kWh
